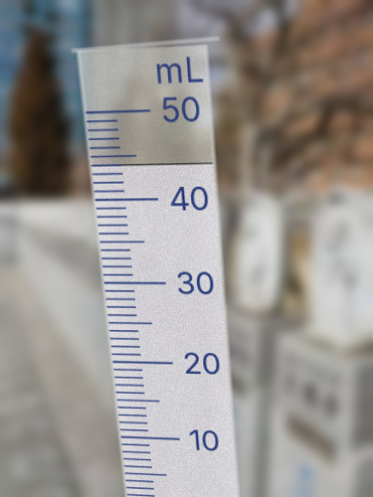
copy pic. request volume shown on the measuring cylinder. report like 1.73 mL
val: 44 mL
